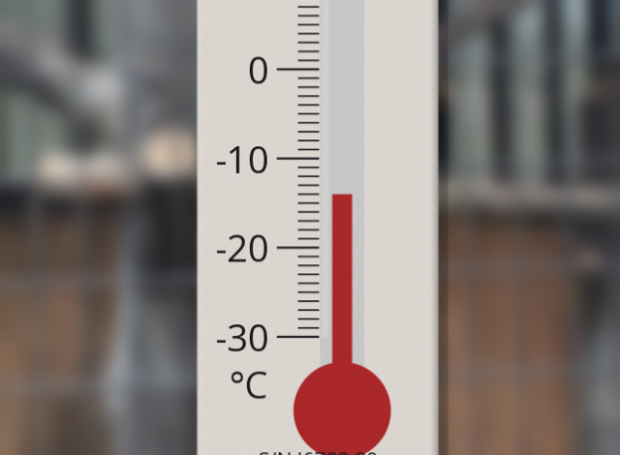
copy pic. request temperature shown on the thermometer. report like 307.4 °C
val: -14 °C
